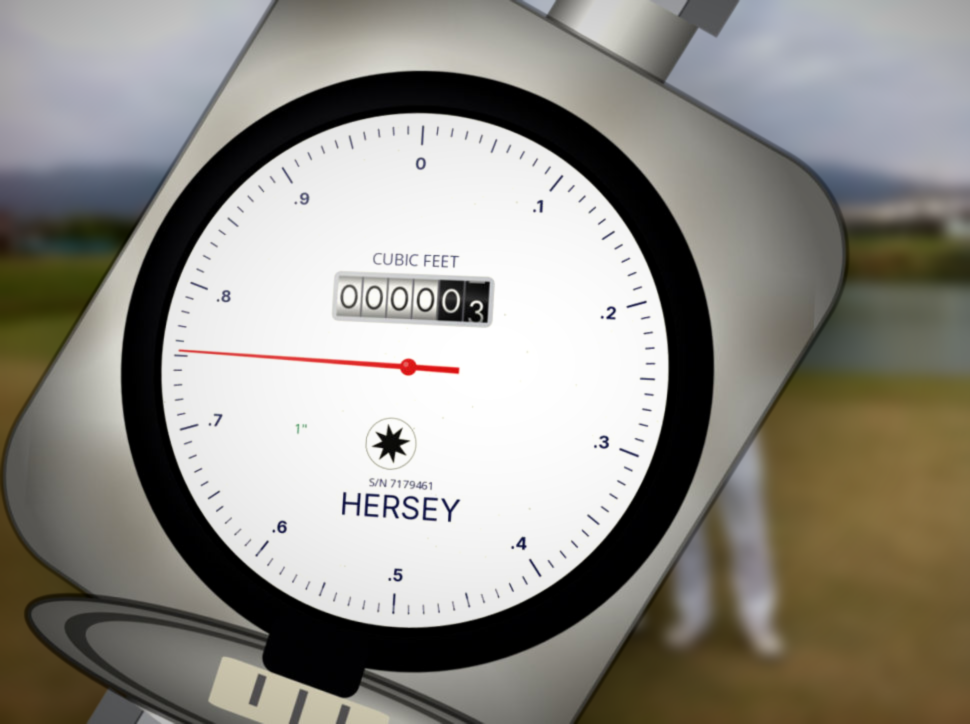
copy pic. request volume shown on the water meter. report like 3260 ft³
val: 2.75 ft³
